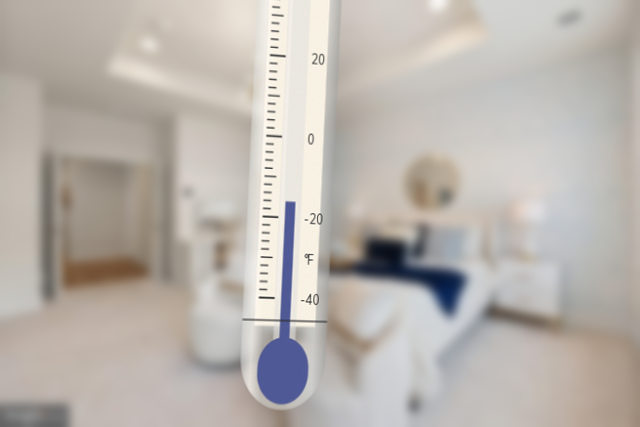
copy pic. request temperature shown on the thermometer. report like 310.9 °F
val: -16 °F
